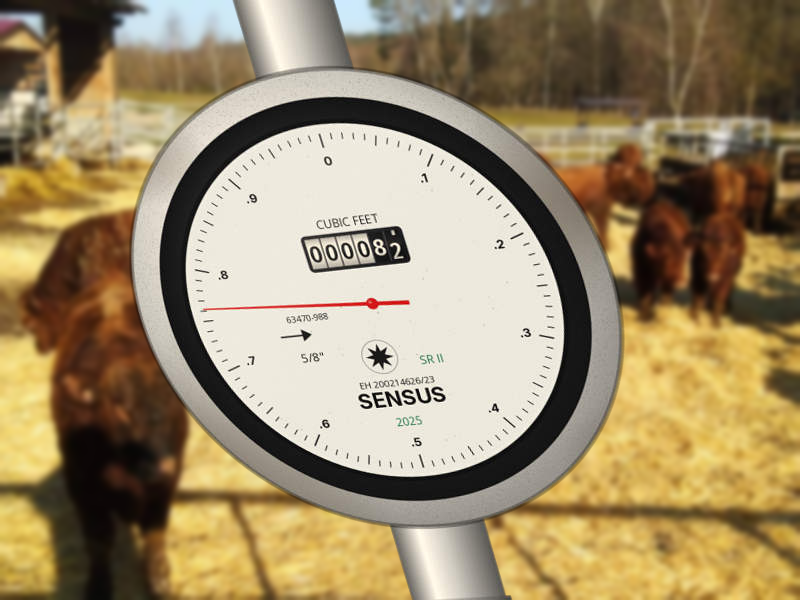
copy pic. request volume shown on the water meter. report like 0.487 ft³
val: 81.76 ft³
